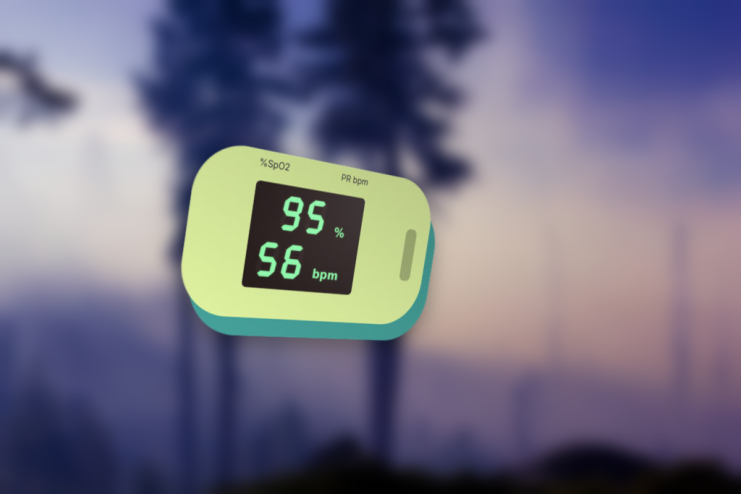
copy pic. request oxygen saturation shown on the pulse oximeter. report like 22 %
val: 95 %
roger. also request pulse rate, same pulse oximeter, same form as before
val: 56 bpm
